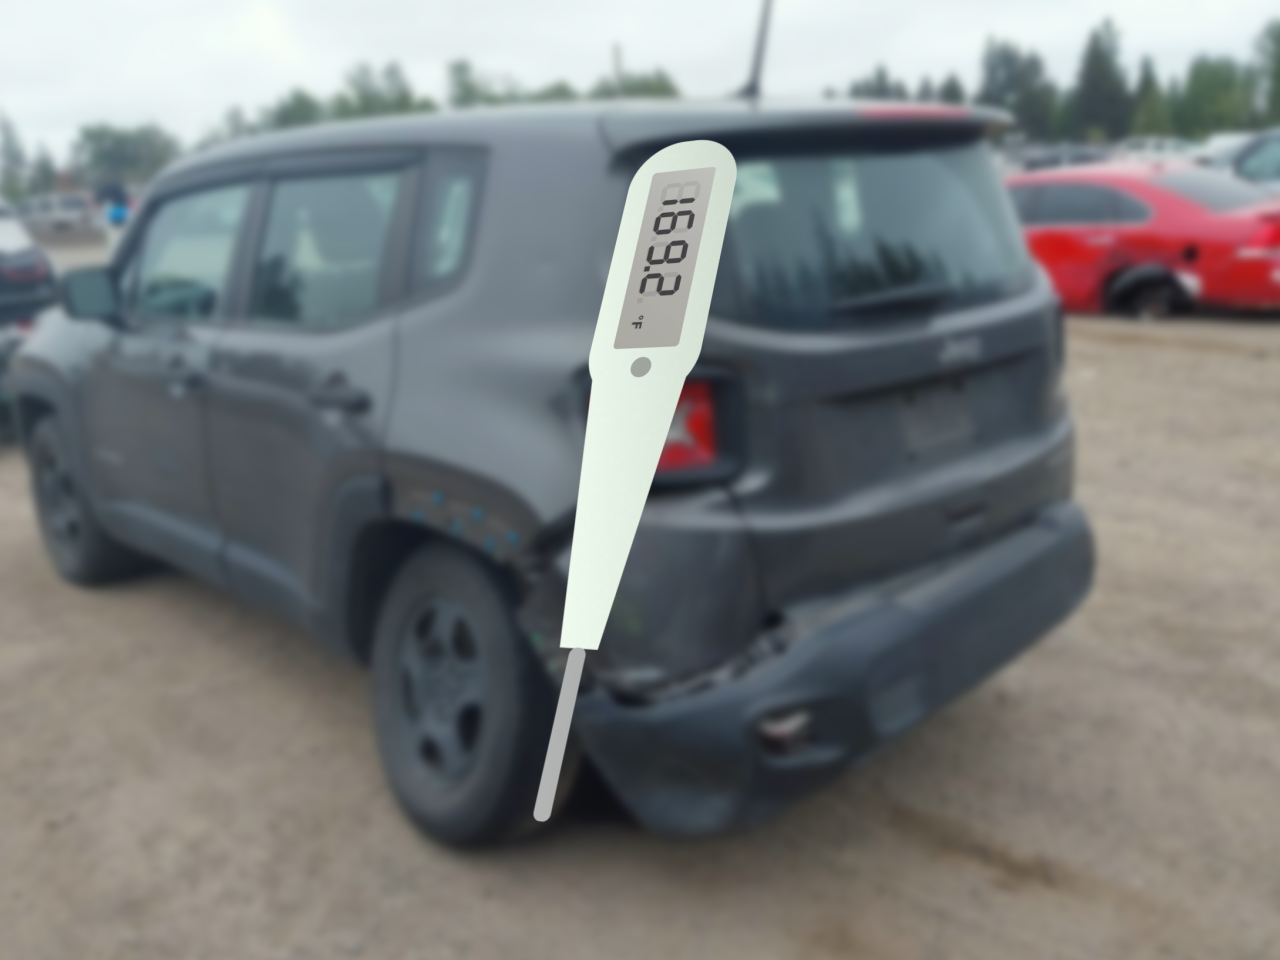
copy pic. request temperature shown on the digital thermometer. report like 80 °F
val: 169.2 °F
